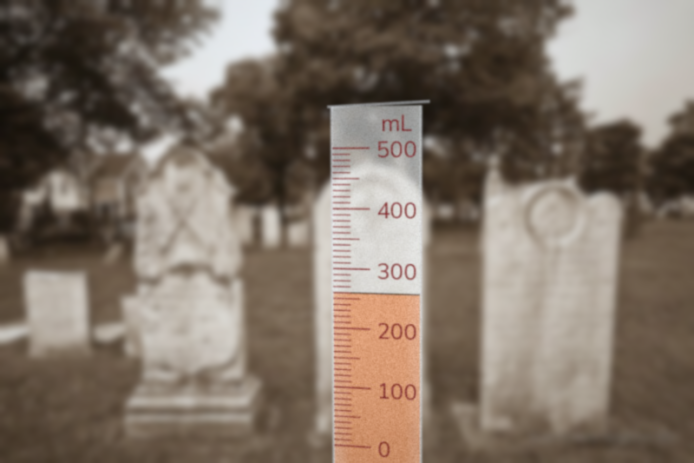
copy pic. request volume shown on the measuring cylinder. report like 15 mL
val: 260 mL
